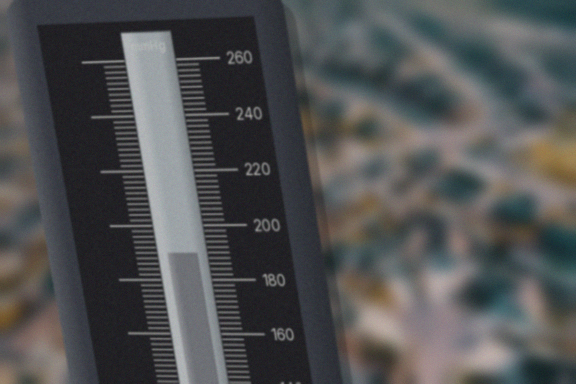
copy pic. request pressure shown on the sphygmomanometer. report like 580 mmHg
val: 190 mmHg
